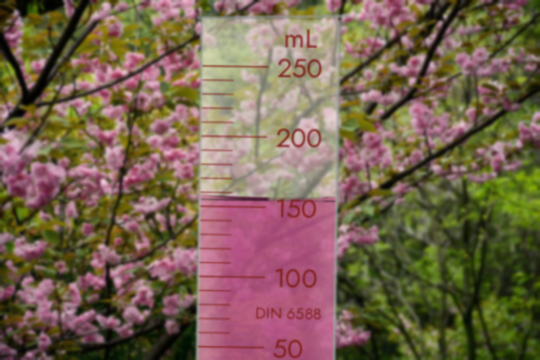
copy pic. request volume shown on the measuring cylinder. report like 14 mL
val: 155 mL
